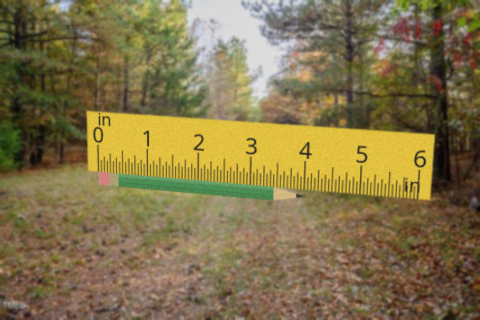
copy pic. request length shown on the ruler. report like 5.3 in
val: 4 in
